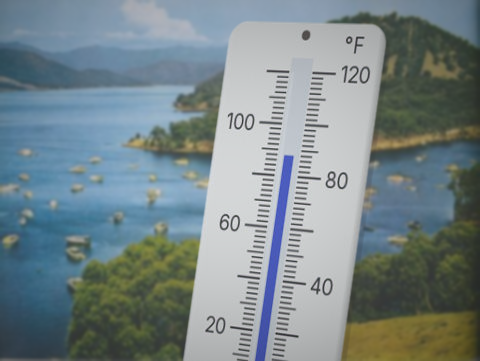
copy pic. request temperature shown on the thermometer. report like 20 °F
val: 88 °F
